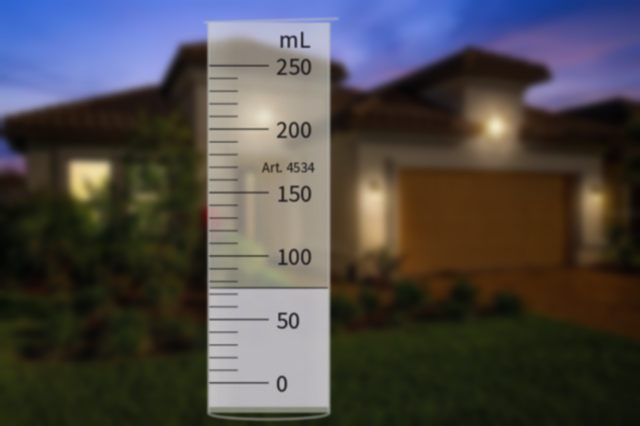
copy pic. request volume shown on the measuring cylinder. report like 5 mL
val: 75 mL
